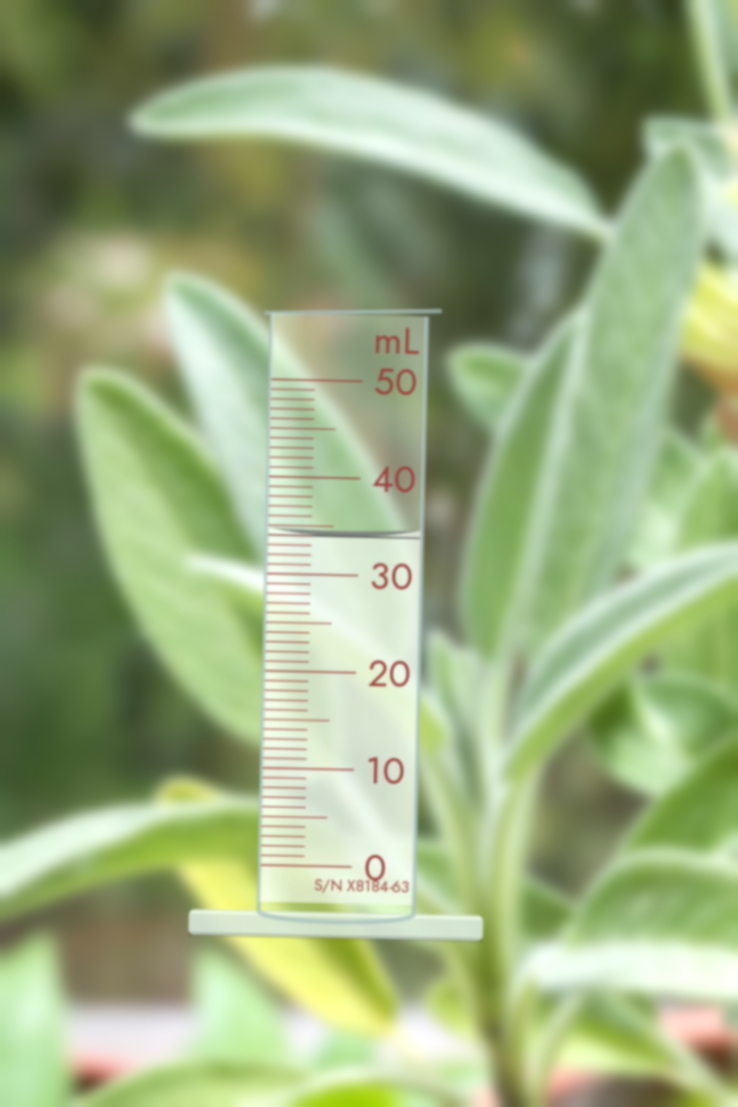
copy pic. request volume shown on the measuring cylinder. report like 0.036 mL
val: 34 mL
